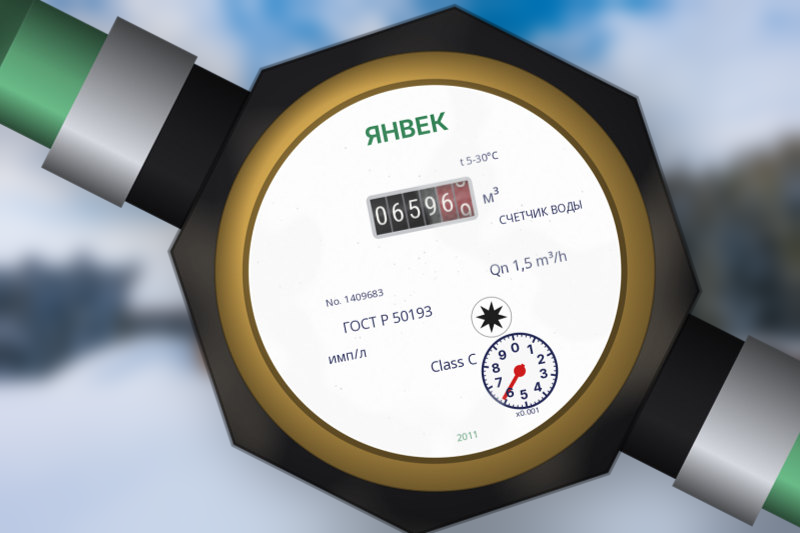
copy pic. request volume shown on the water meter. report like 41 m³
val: 659.686 m³
